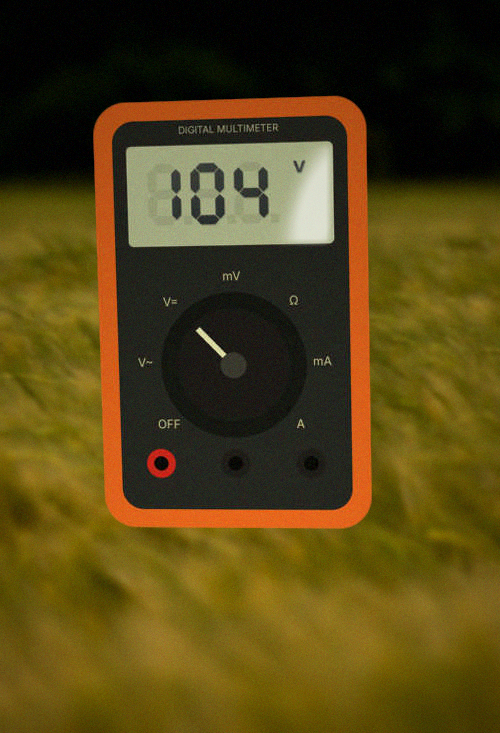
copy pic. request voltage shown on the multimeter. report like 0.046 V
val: 104 V
